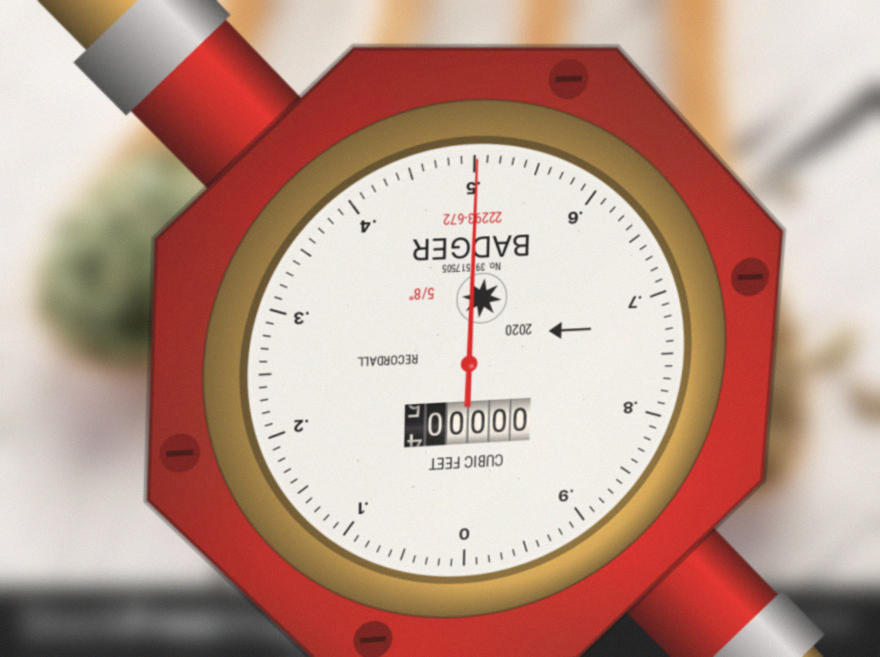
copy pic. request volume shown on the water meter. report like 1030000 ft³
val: 4.50 ft³
